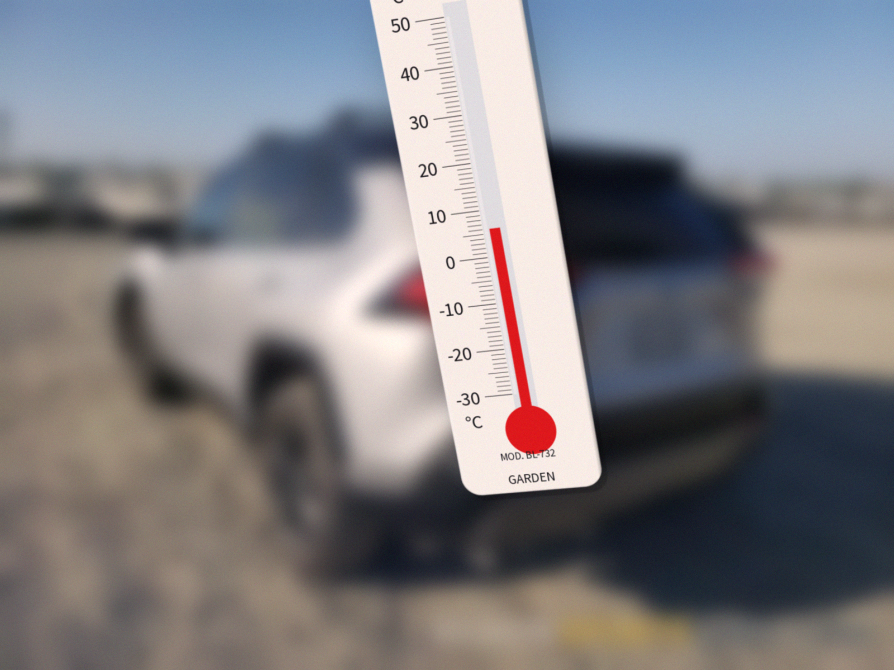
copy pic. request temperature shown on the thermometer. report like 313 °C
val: 6 °C
